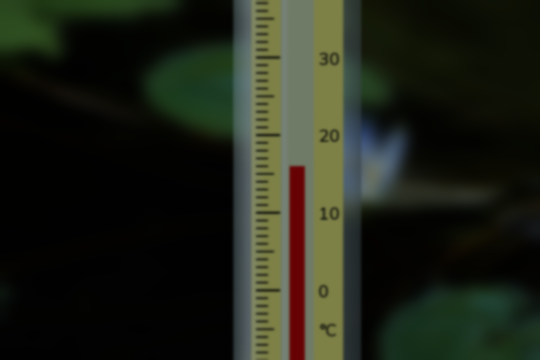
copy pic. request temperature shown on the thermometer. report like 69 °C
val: 16 °C
